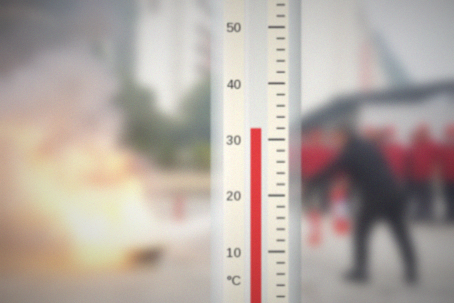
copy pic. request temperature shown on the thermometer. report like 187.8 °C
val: 32 °C
